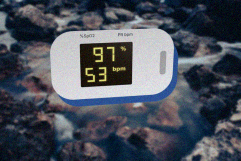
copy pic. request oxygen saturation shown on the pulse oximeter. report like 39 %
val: 97 %
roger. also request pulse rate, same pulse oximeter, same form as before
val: 53 bpm
